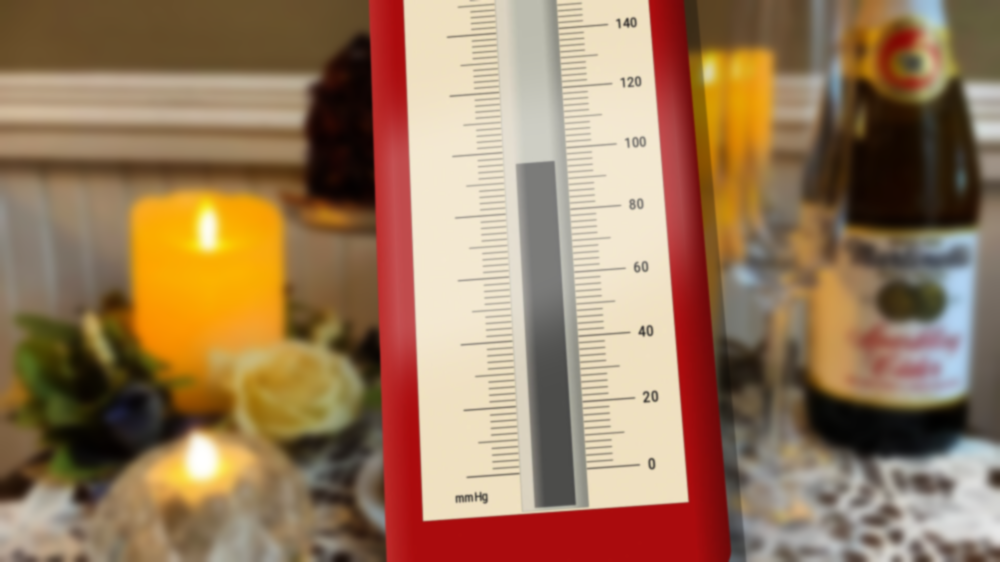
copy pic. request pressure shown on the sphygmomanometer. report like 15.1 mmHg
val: 96 mmHg
